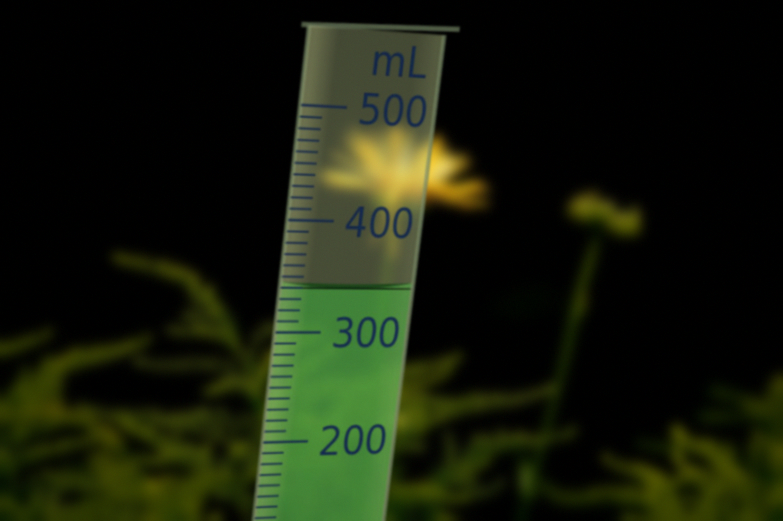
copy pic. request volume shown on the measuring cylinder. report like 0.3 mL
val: 340 mL
